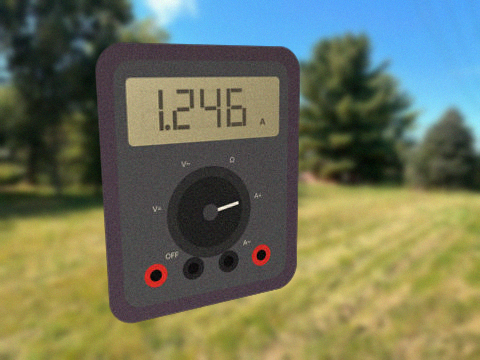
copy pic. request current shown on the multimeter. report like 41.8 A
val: 1.246 A
